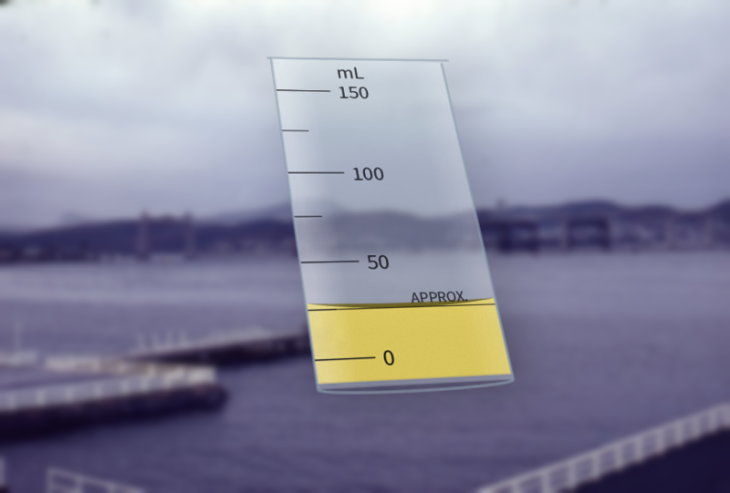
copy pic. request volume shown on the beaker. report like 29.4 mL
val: 25 mL
